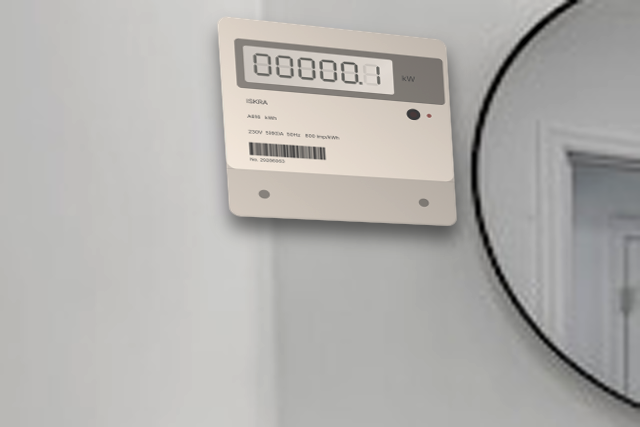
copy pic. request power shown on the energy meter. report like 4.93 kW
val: 0.1 kW
